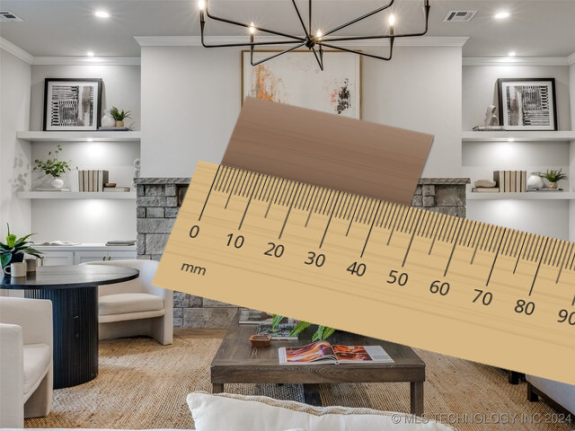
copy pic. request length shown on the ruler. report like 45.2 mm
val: 47 mm
